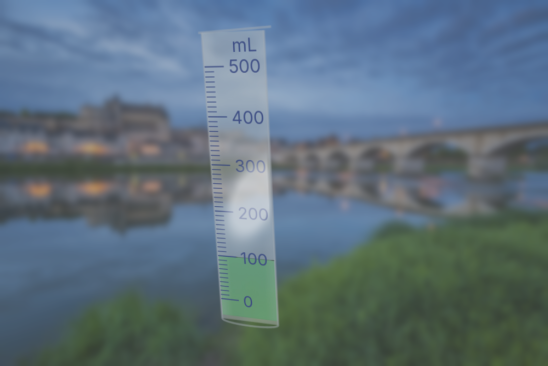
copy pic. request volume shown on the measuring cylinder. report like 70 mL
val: 100 mL
